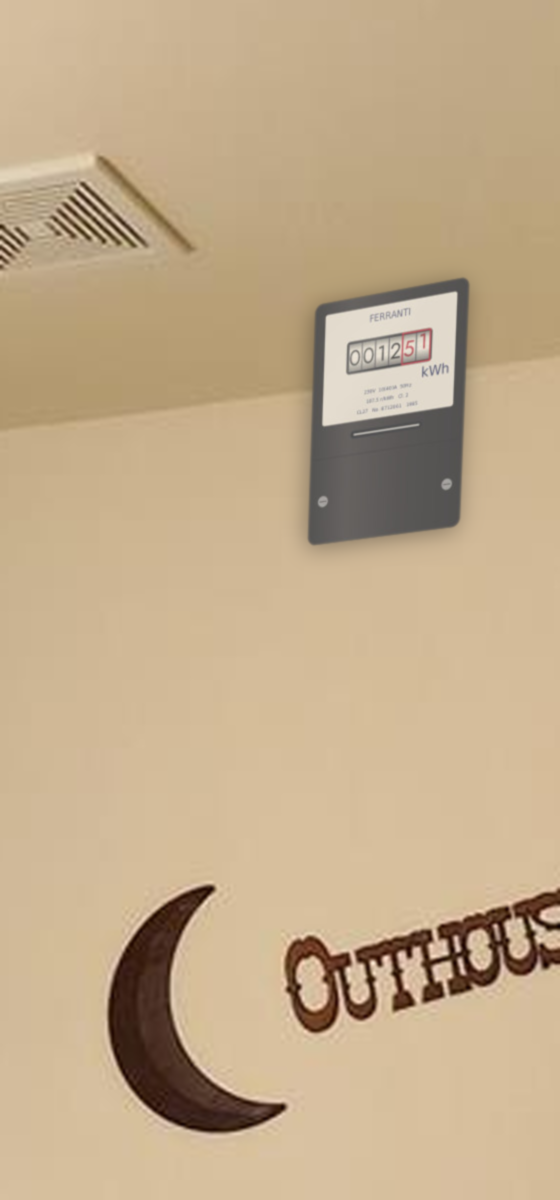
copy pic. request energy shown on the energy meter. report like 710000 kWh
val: 12.51 kWh
